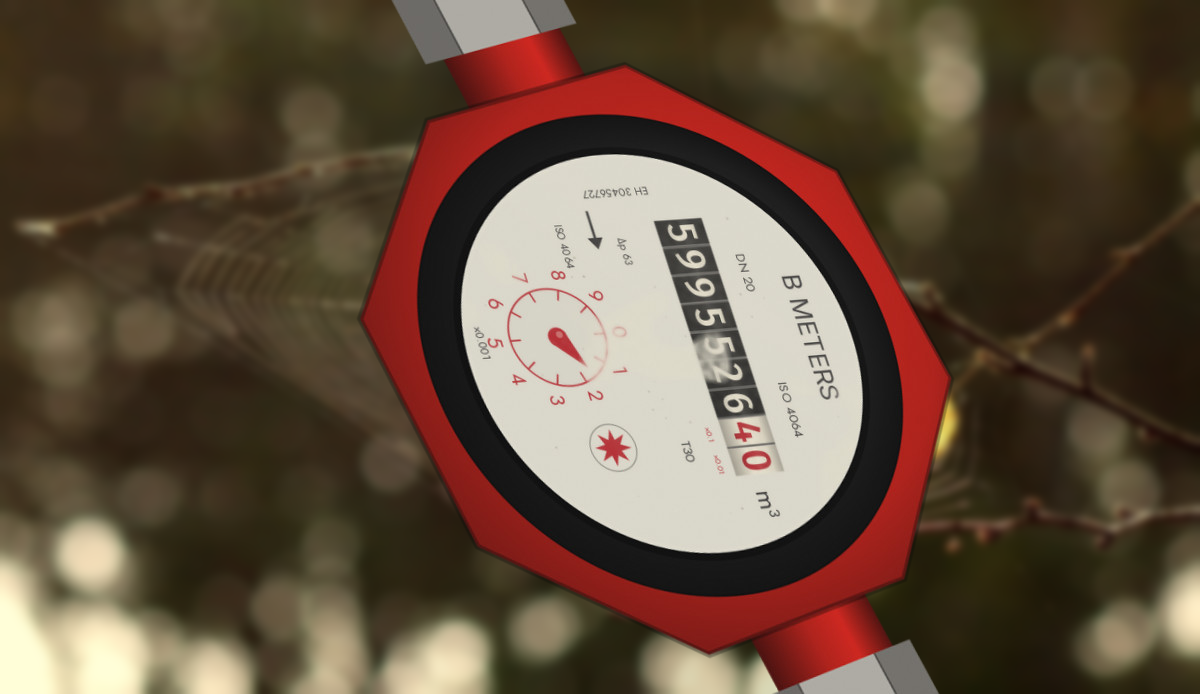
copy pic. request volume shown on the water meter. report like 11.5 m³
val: 5995526.401 m³
